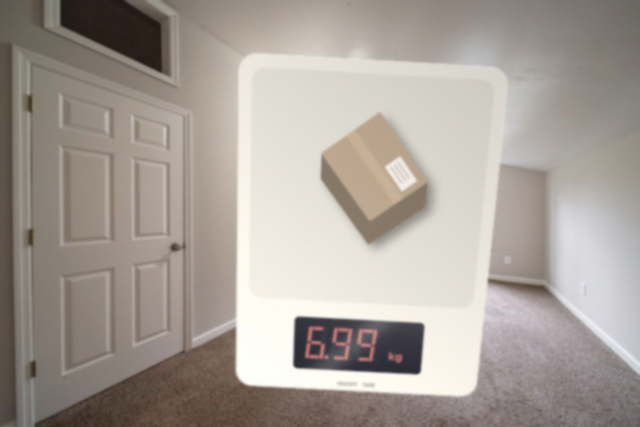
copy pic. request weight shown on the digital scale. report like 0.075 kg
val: 6.99 kg
